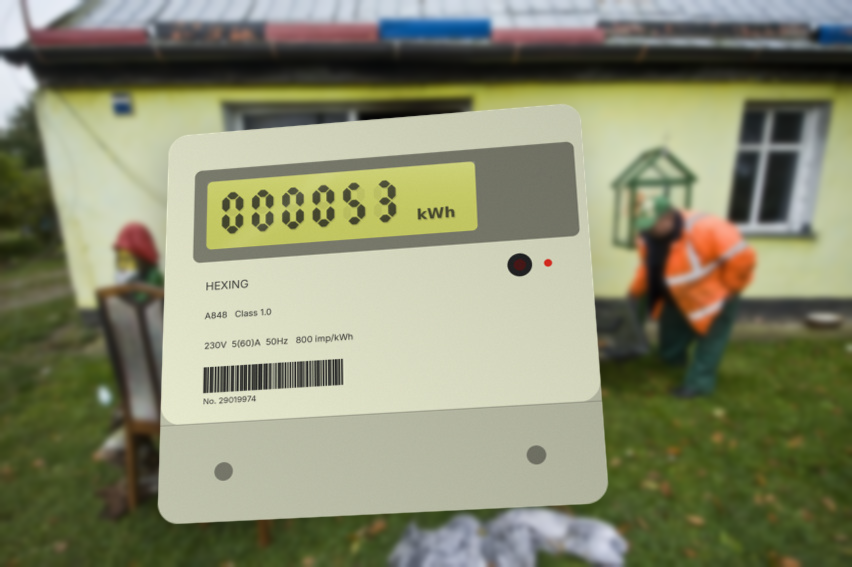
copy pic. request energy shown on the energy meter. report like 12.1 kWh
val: 53 kWh
